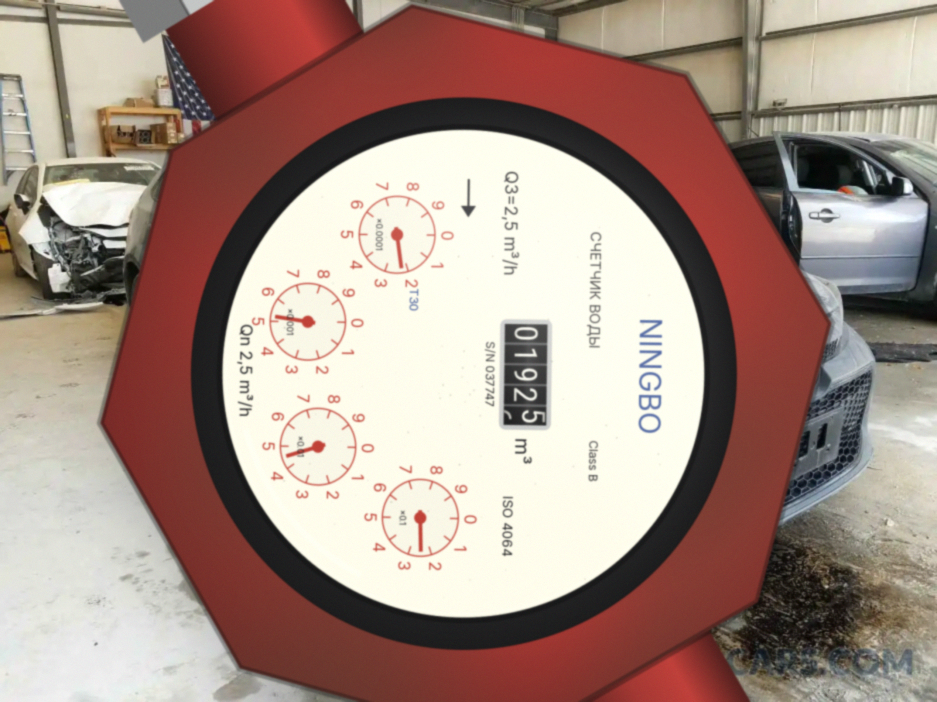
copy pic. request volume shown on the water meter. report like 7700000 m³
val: 1925.2452 m³
